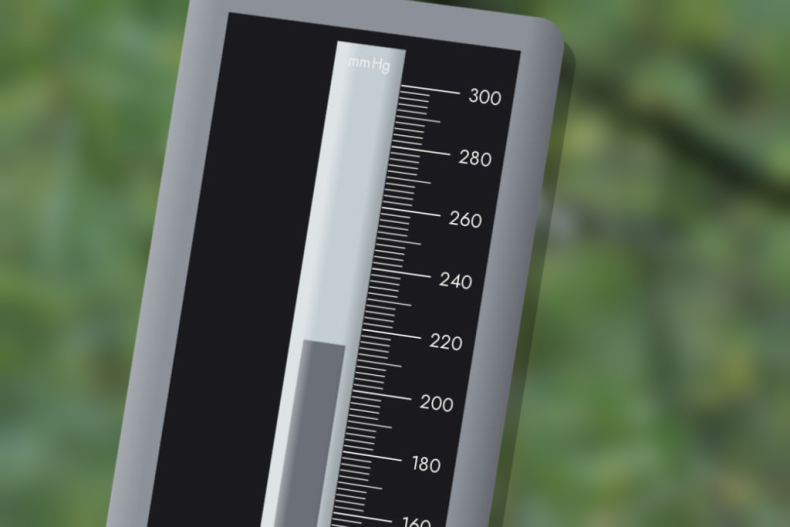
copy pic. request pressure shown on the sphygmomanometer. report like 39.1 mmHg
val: 214 mmHg
